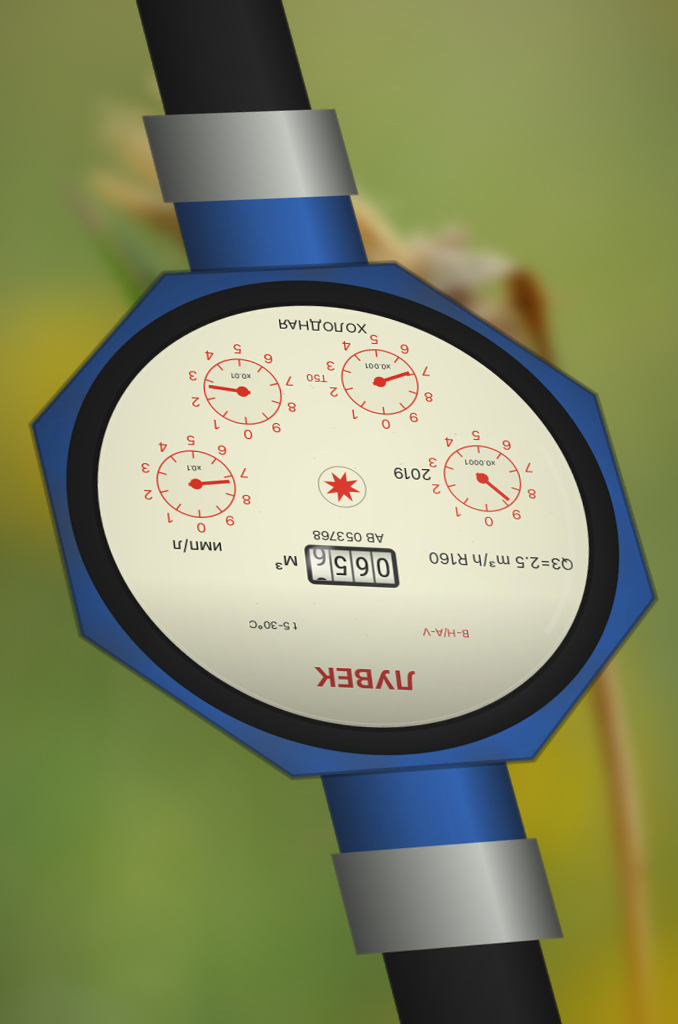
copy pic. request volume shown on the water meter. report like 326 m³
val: 655.7268 m³
